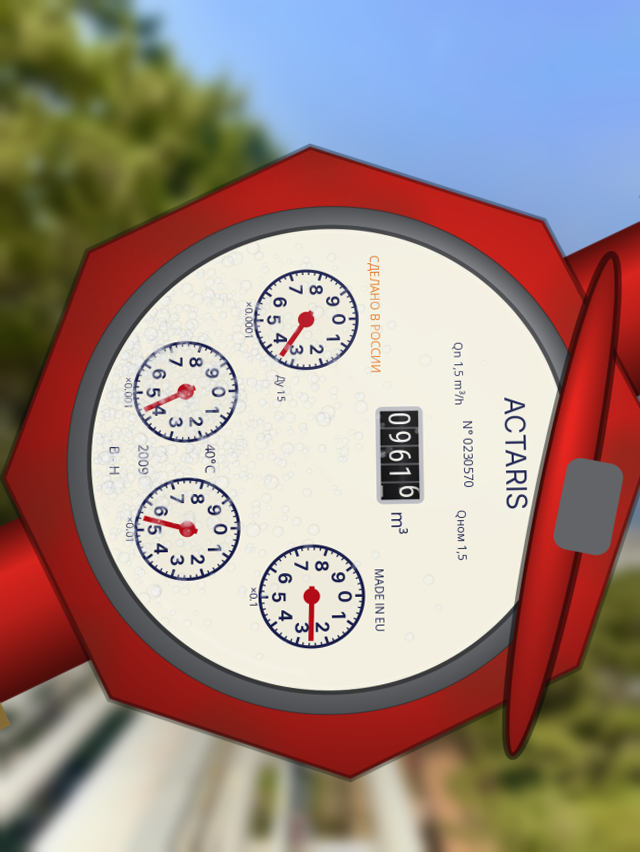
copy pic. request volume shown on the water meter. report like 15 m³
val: 9616.2543 m³
